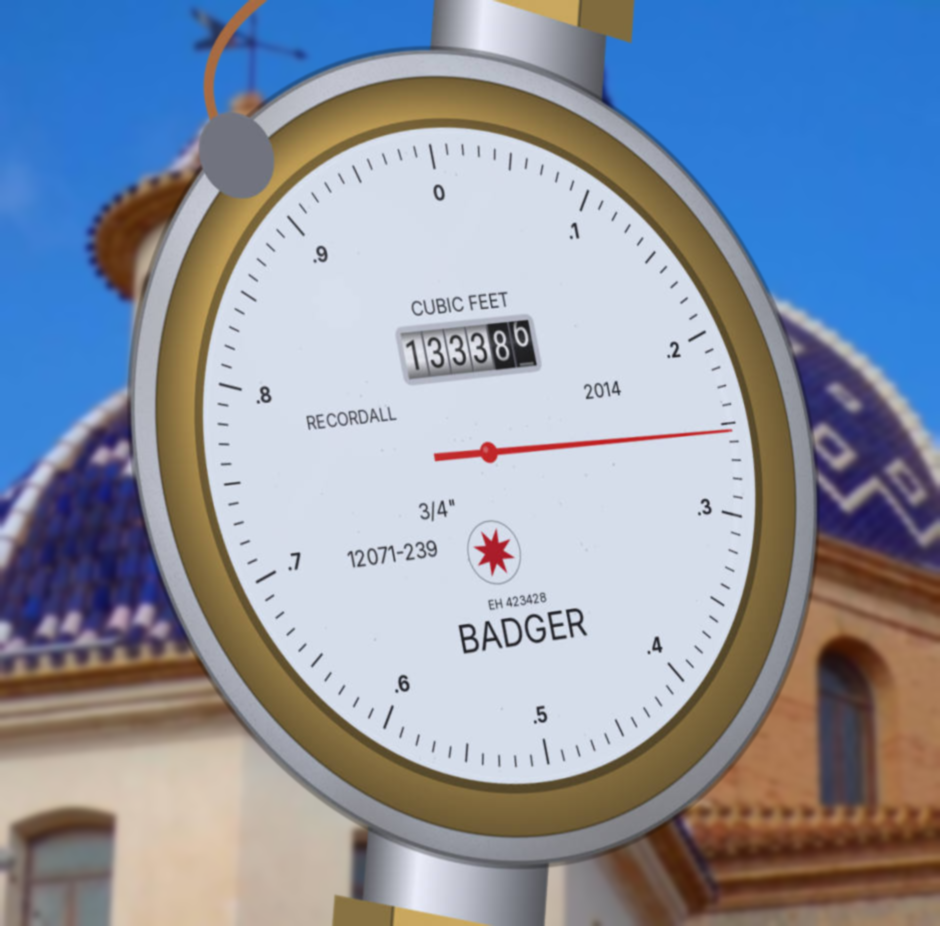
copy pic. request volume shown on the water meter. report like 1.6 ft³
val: 133386.25 ft³
